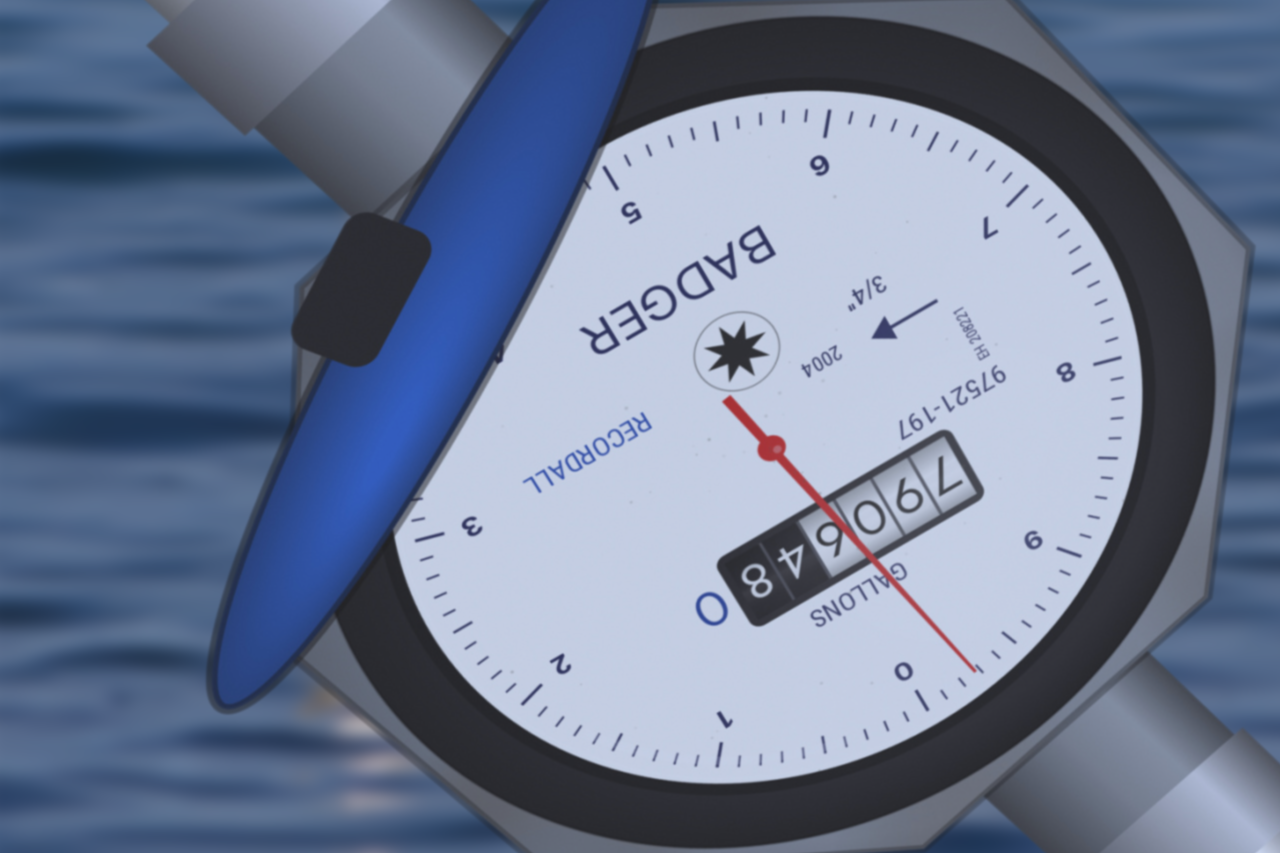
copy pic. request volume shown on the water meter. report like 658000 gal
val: 7906479.7 gal
